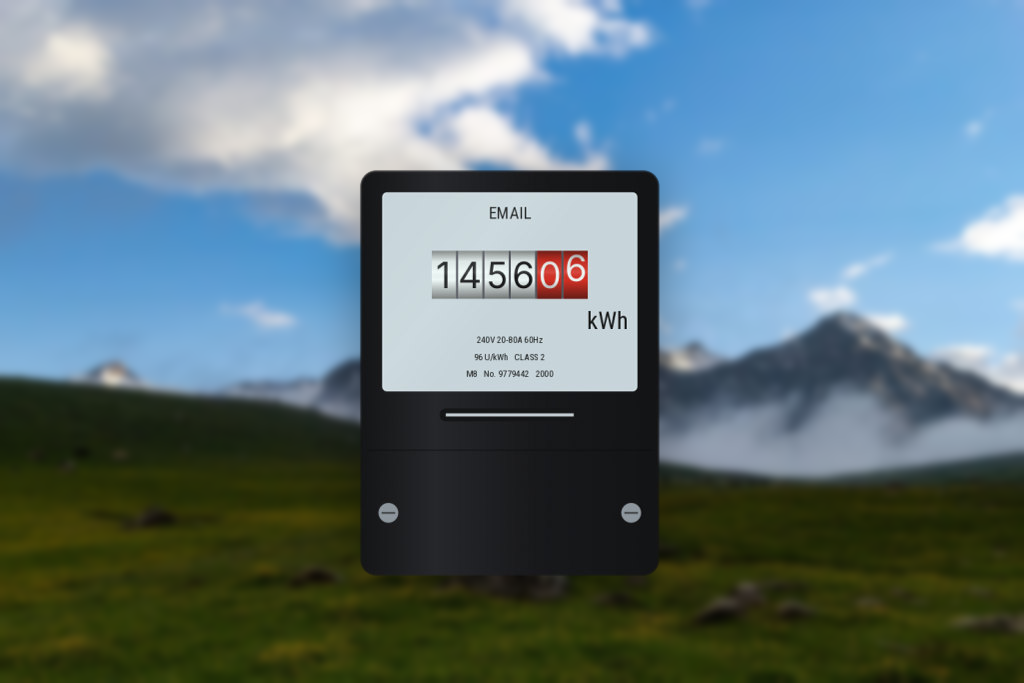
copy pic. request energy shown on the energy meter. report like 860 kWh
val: 1456.06 kWh
